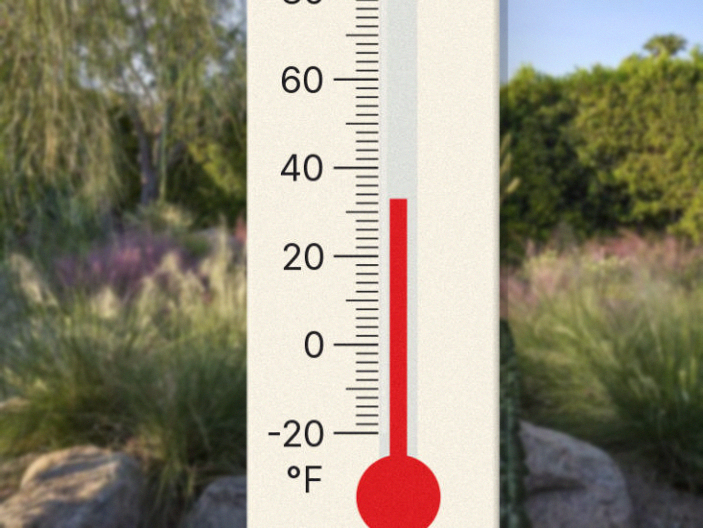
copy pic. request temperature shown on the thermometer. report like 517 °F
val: 33 °F
